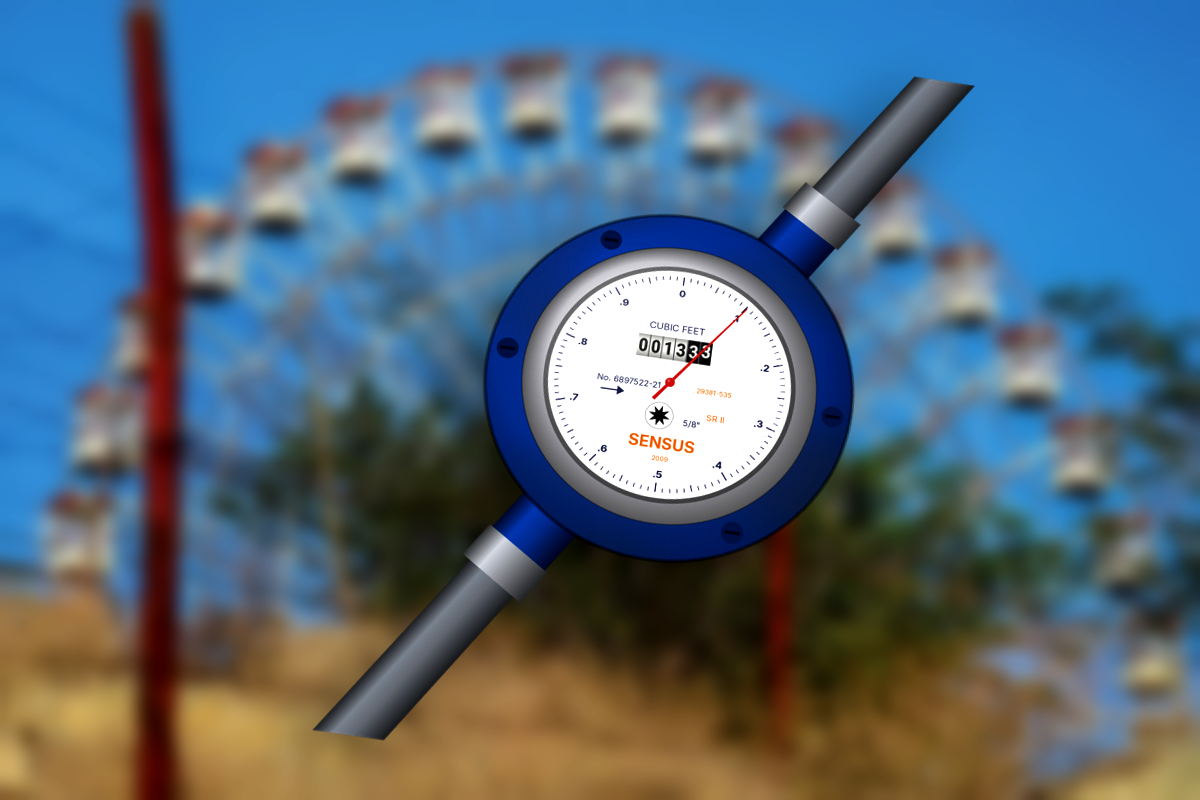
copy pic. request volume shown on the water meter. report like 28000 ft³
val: 1333.10 ft³
